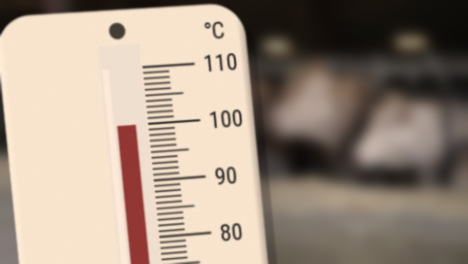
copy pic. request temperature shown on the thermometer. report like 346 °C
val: 100 °C
